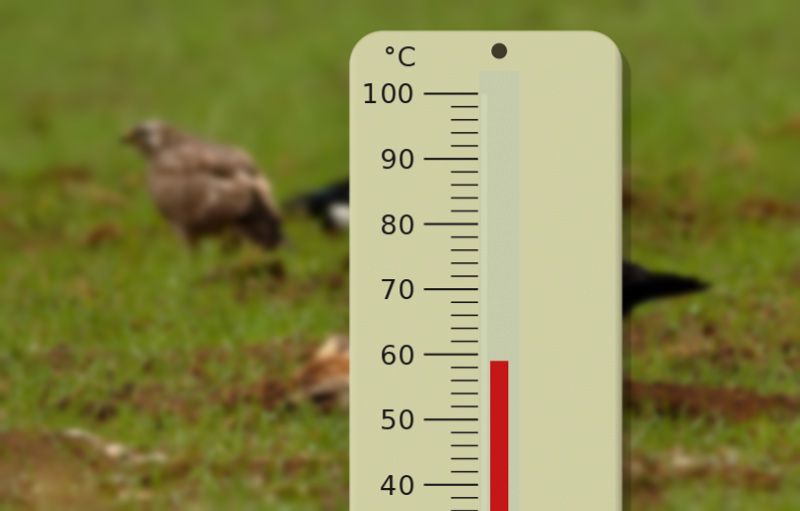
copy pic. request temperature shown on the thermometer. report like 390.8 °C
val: 59 °C
